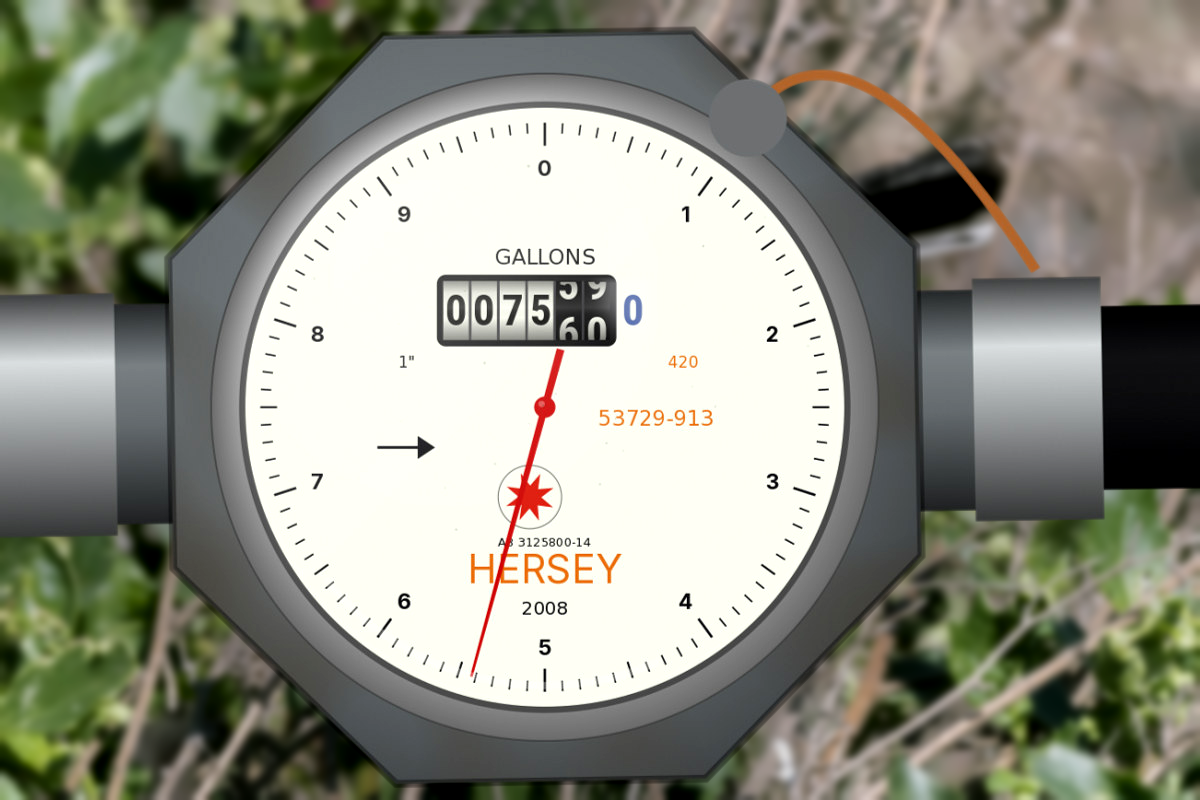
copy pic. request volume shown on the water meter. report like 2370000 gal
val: 75595.4 gal
